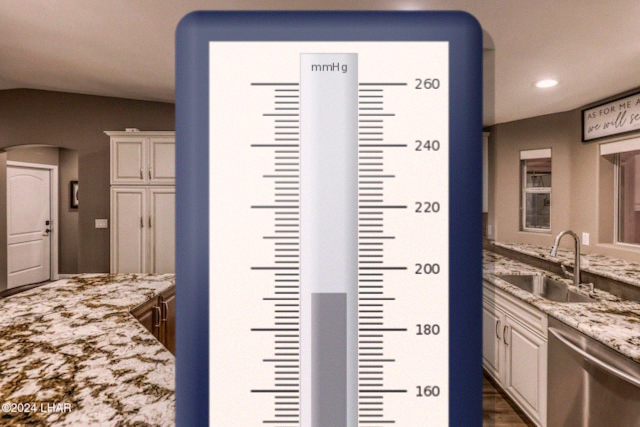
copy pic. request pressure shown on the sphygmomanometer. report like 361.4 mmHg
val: 192 mmHg
